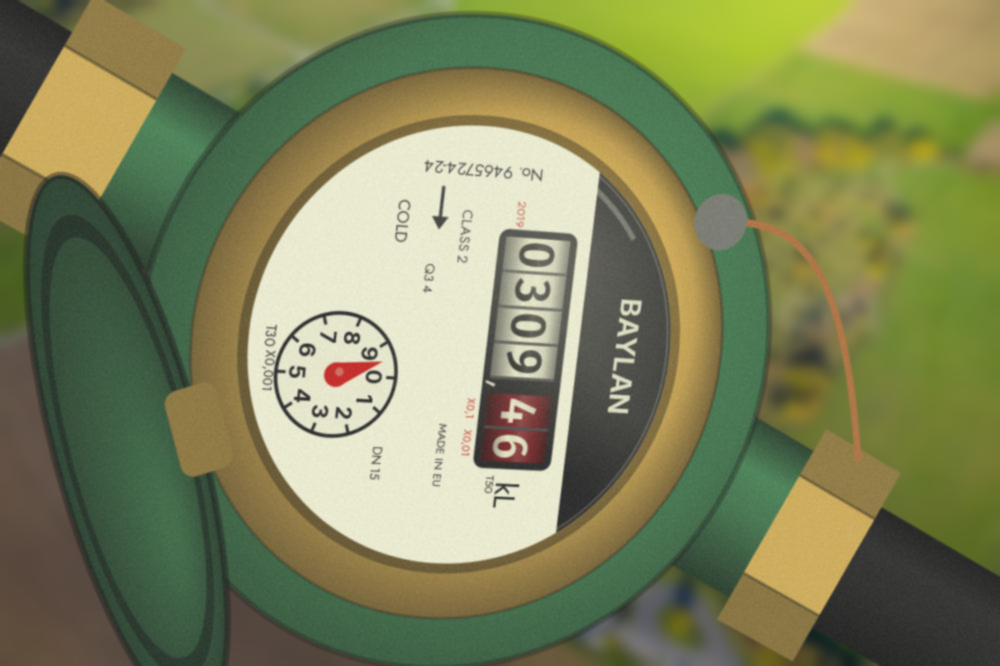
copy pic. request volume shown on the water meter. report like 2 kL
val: 309.459 kL
